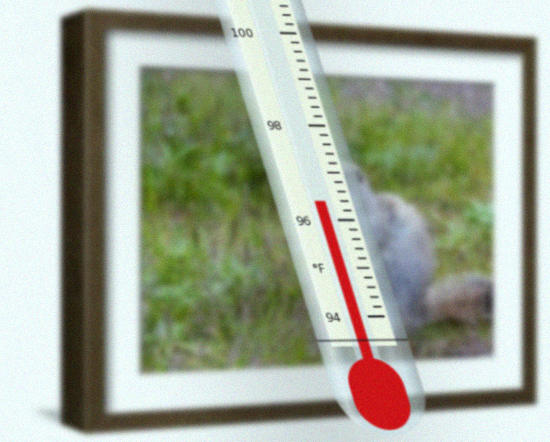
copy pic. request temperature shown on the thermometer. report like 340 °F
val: 96.4 °F
